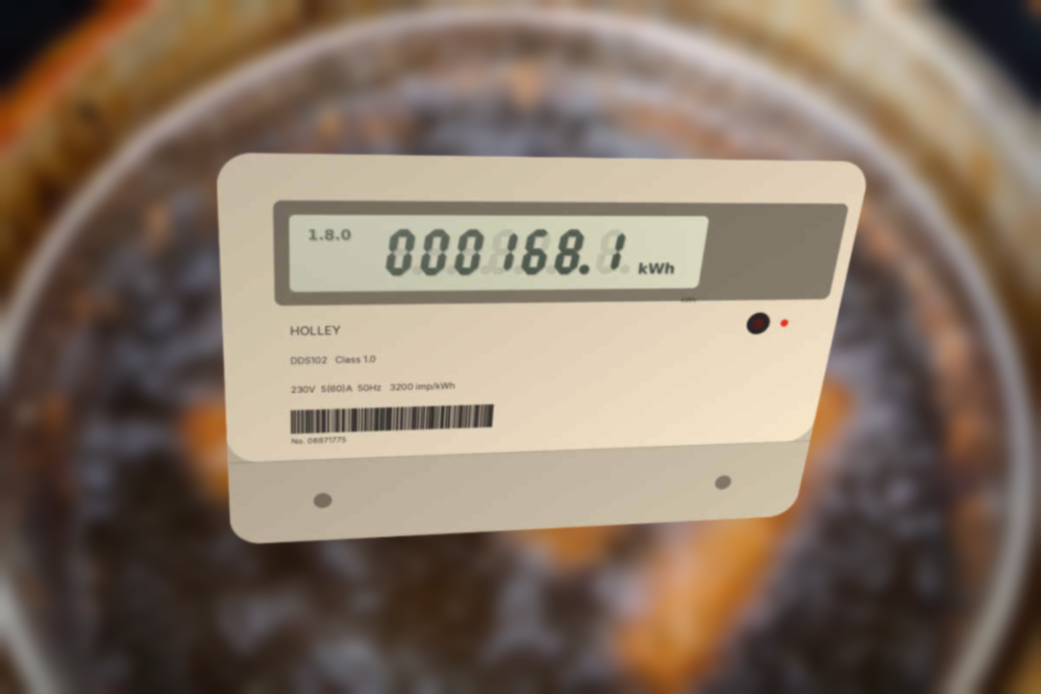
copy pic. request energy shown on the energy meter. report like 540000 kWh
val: 168.1 kWh
